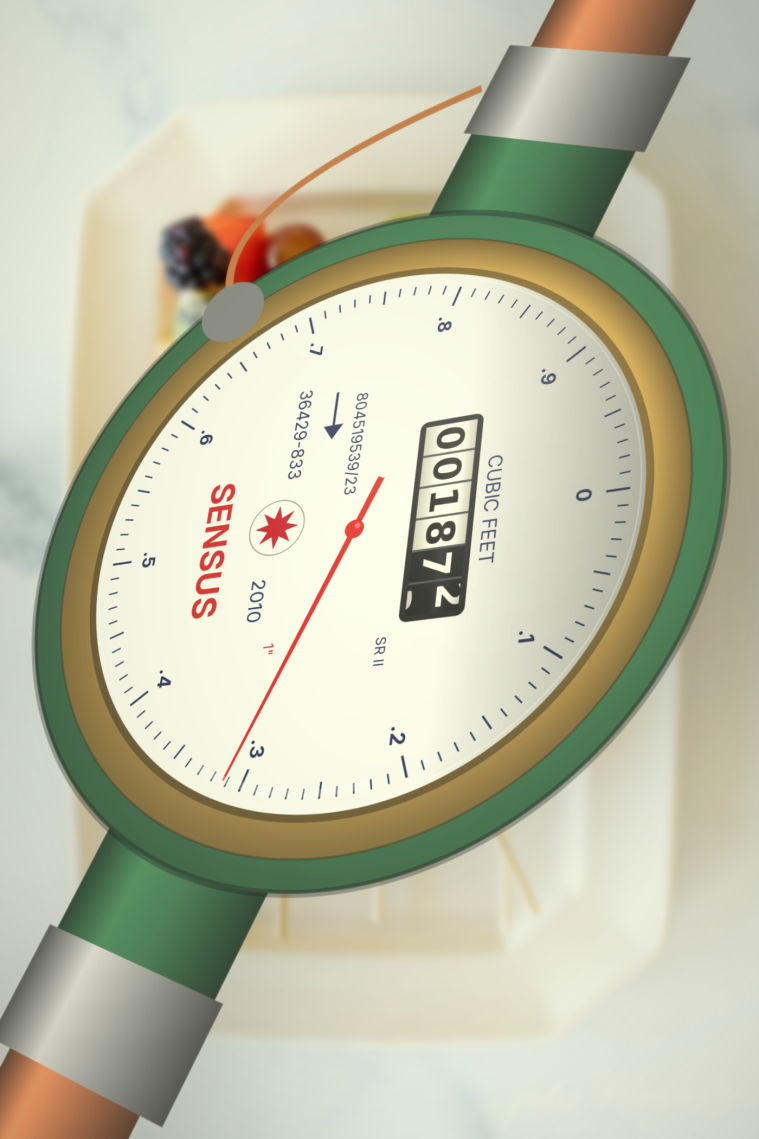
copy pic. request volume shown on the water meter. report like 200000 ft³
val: 1872.31 ft³
